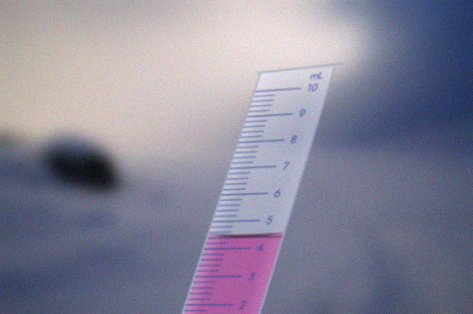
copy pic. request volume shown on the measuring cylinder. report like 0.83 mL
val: 4.4 mL
